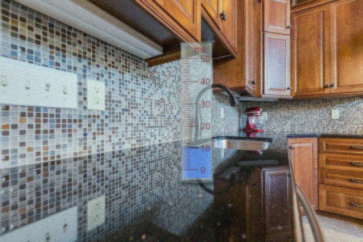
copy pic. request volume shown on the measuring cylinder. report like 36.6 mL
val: 10 mL
